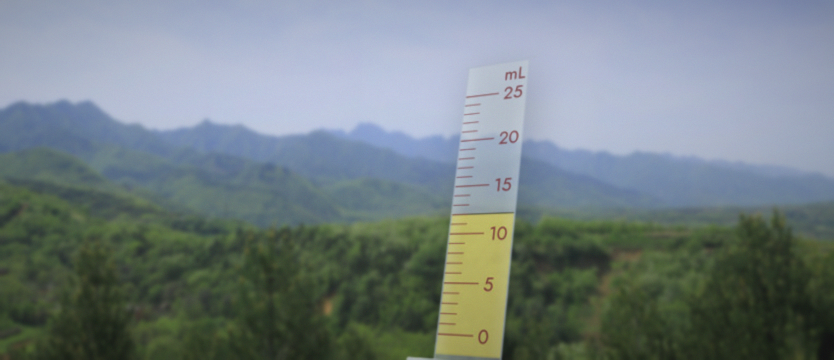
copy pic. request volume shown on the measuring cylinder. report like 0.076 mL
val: 12 mL
